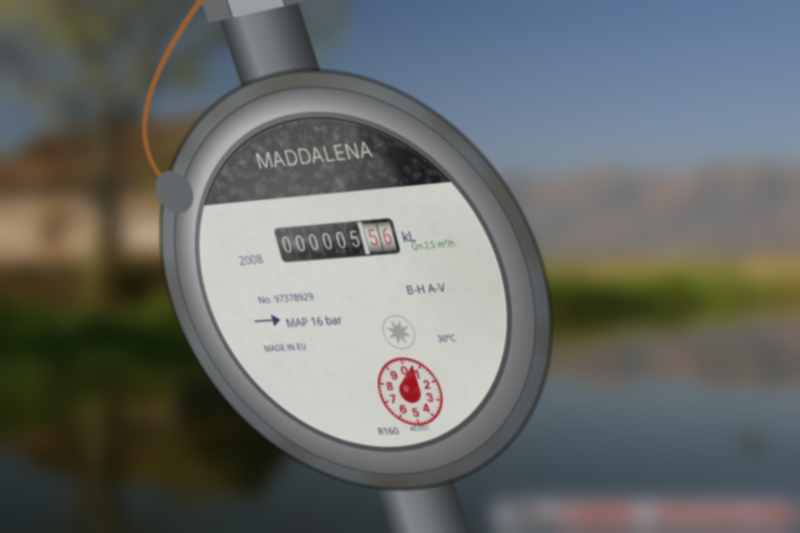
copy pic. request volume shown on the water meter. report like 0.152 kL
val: 5.560 kL
